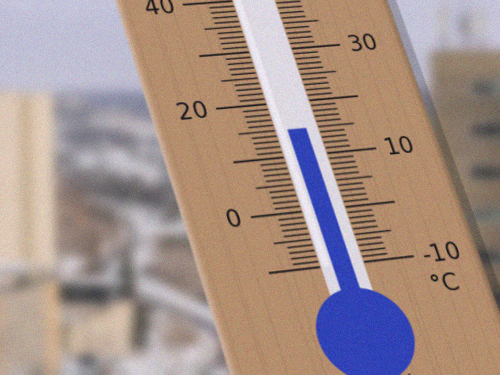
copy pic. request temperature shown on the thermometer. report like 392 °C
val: 15 °C
